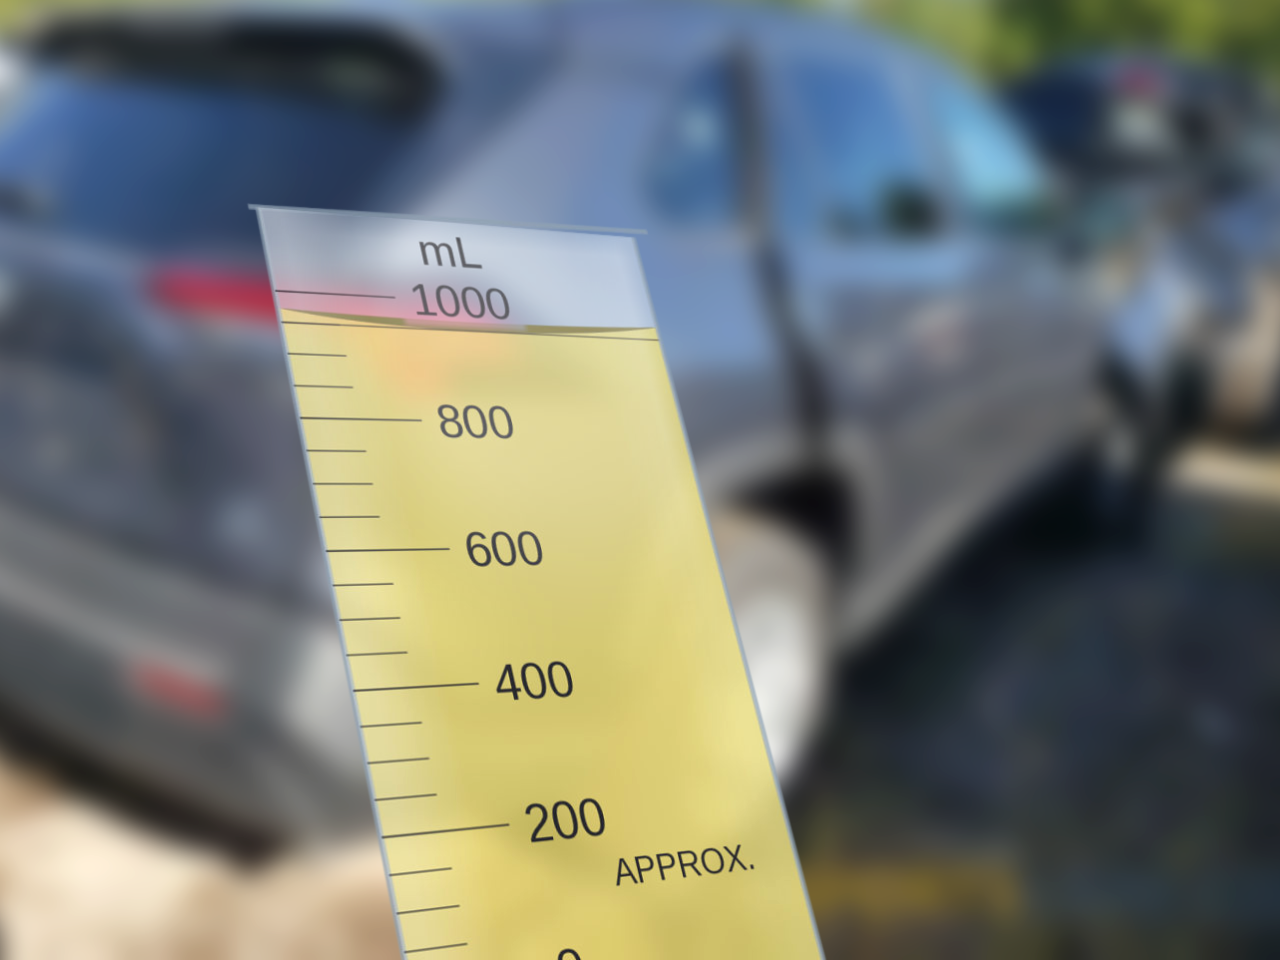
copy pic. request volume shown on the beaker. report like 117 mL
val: 950 mL
